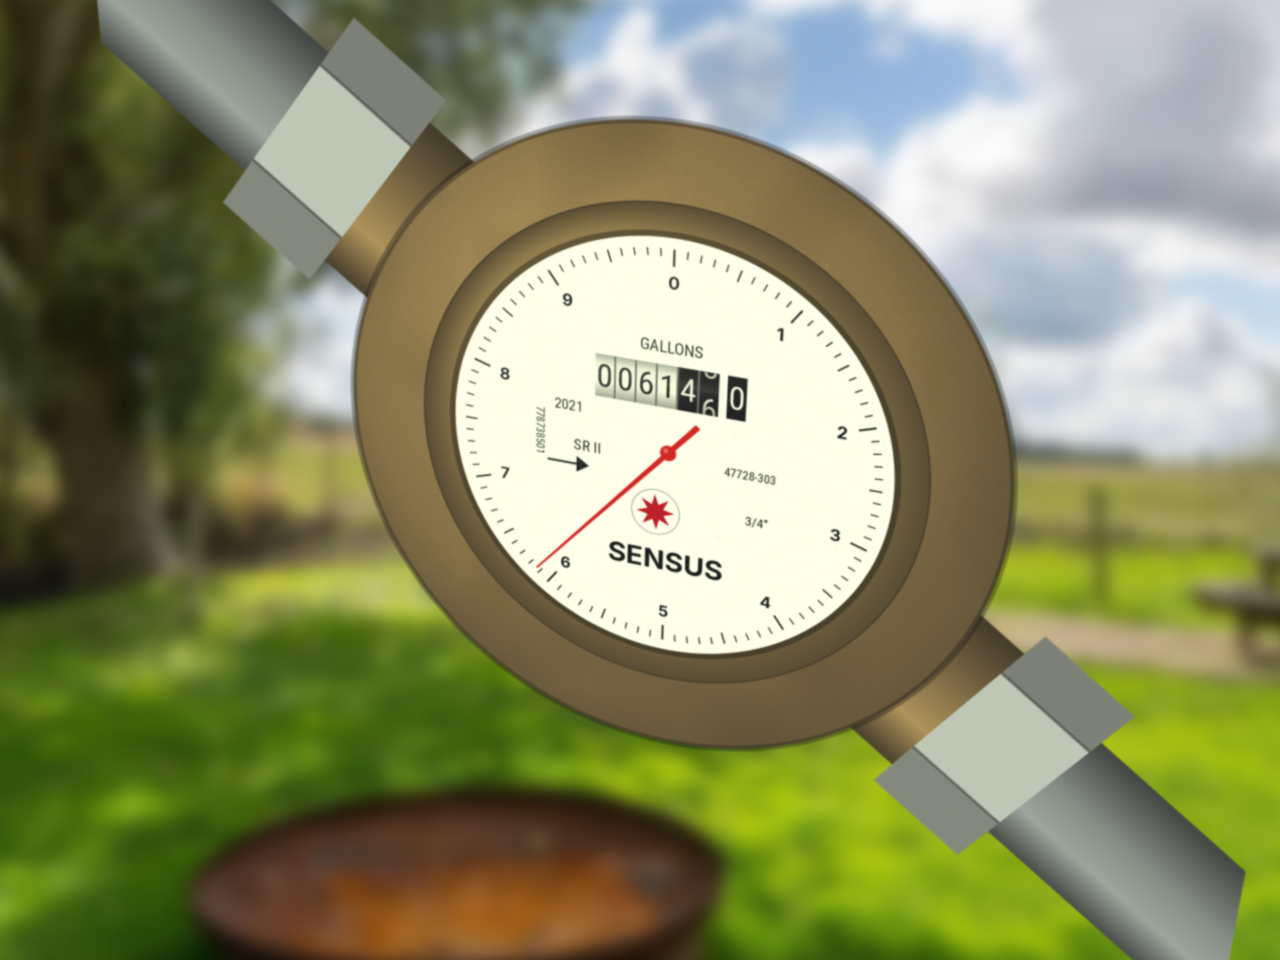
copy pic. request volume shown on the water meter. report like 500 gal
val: 61456.1 gal
